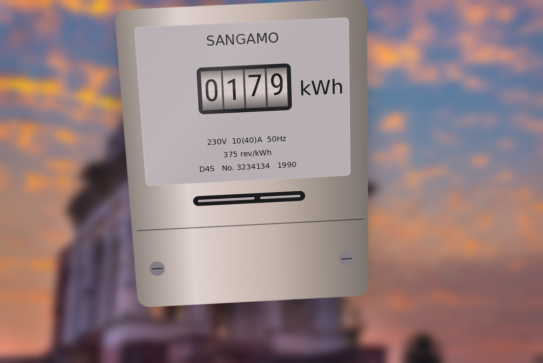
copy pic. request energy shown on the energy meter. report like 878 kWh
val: 179 kWh
